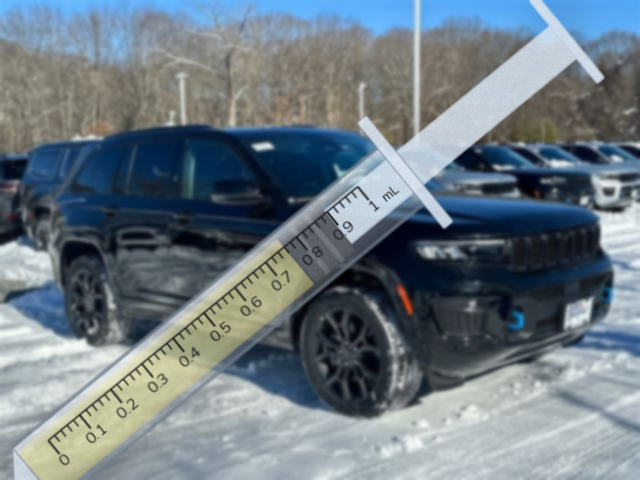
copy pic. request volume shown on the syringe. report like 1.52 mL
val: 0.76 mL
